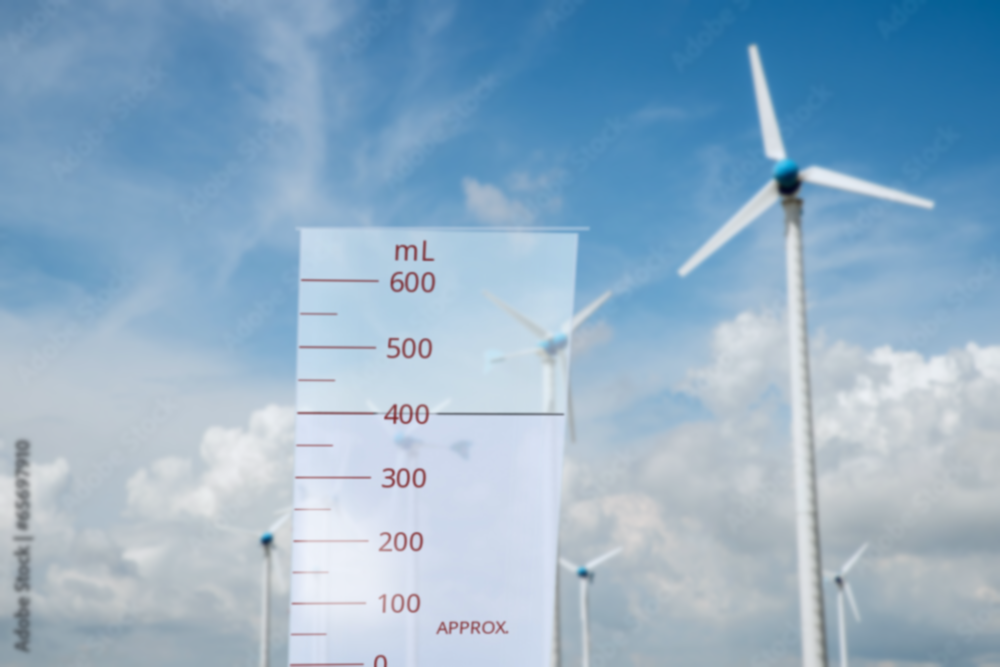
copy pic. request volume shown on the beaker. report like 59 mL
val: 400 mL
